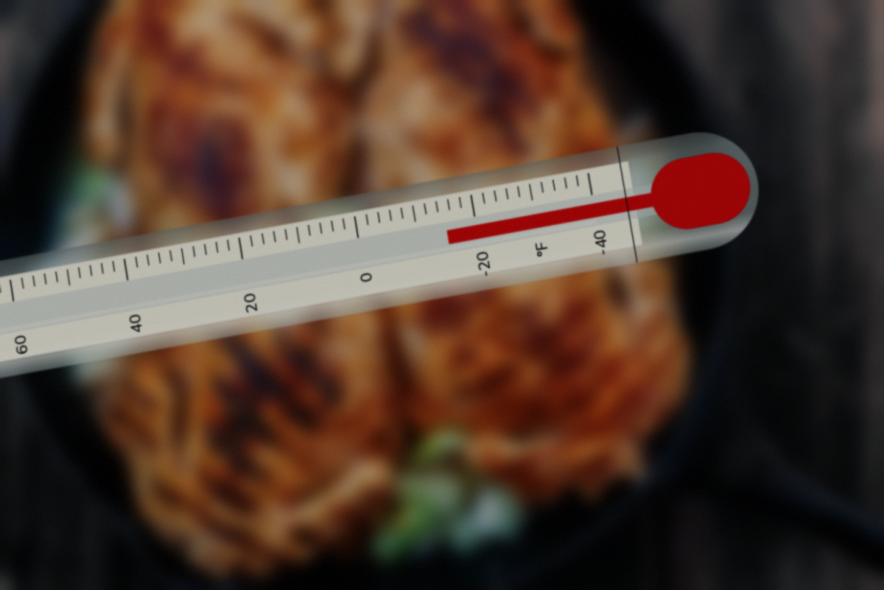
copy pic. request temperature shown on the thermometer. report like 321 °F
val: -15 °F
